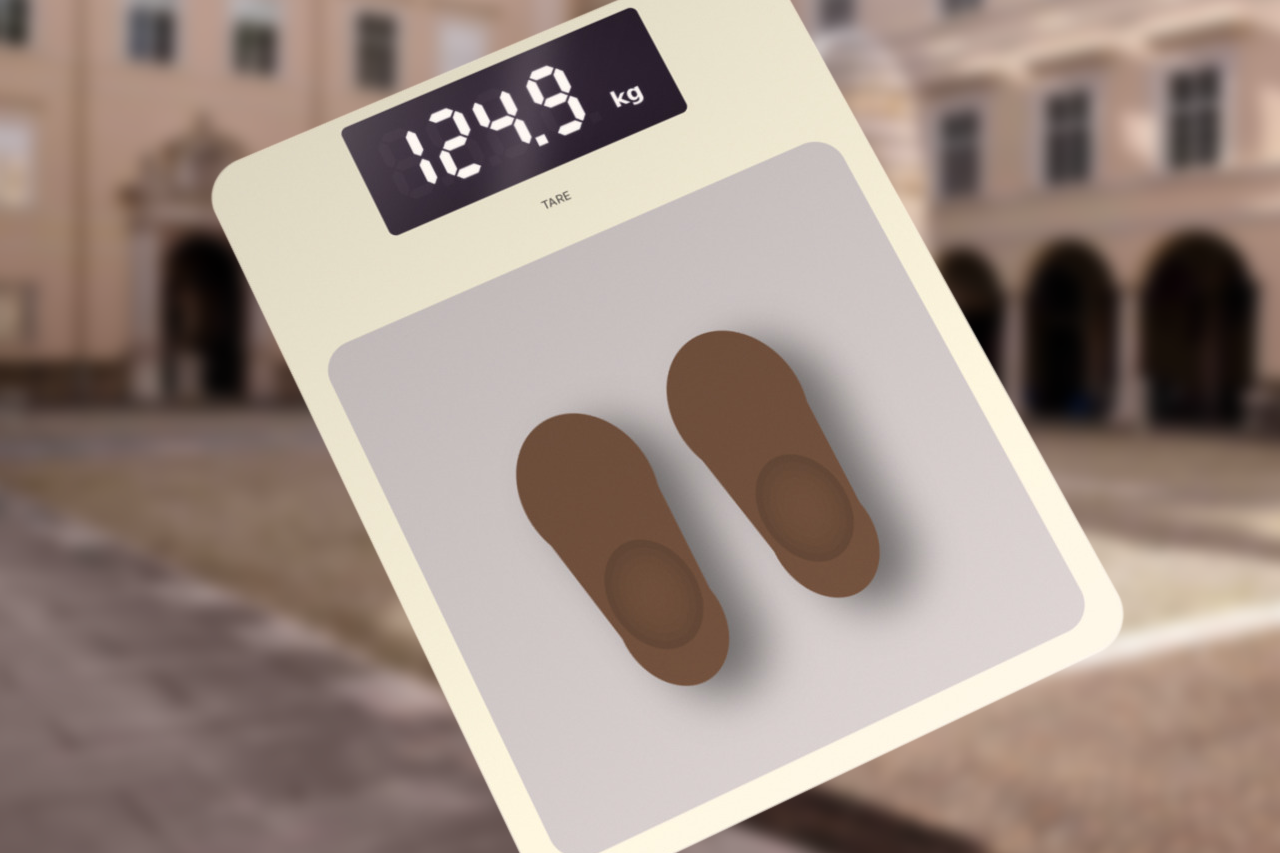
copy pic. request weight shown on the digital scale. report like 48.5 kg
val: 124.9 kg
